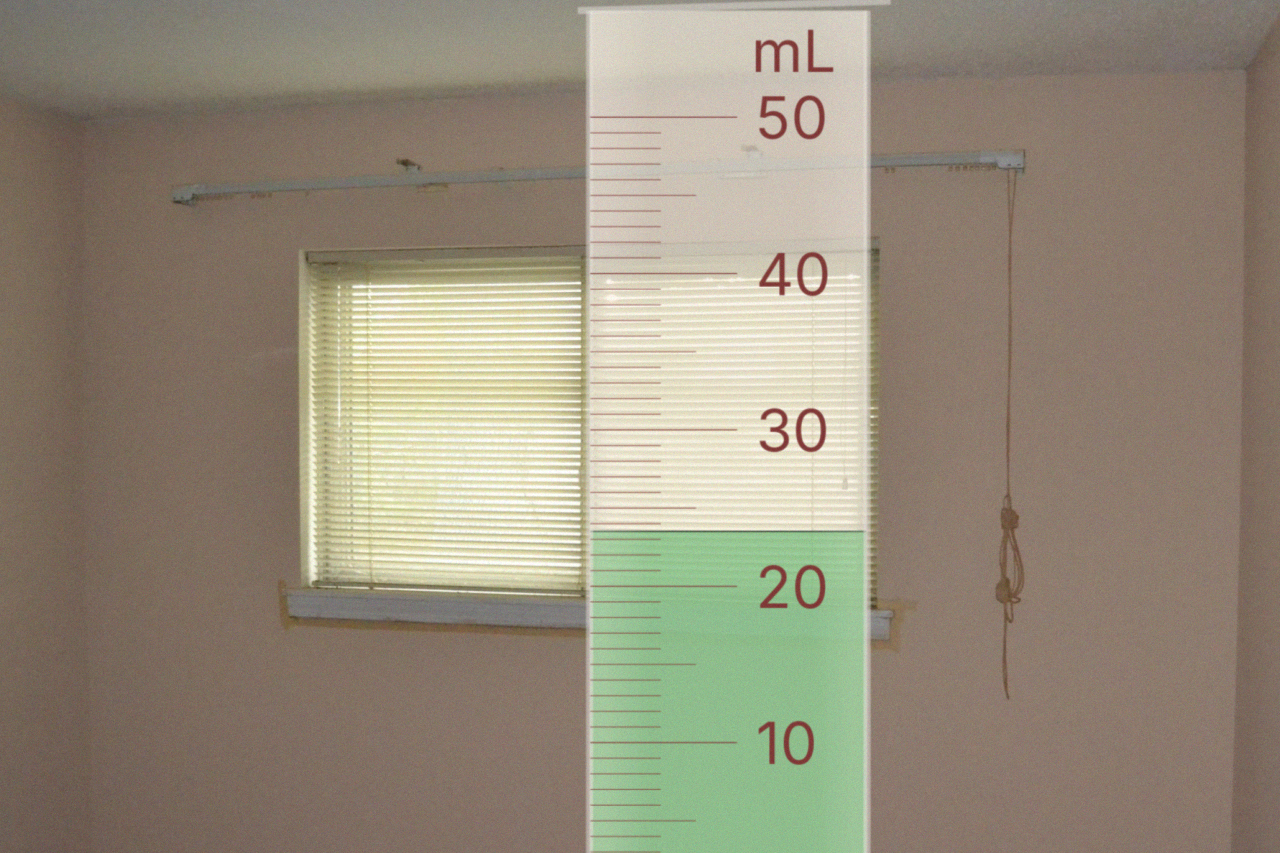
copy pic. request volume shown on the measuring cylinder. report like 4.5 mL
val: 23.5 mL
